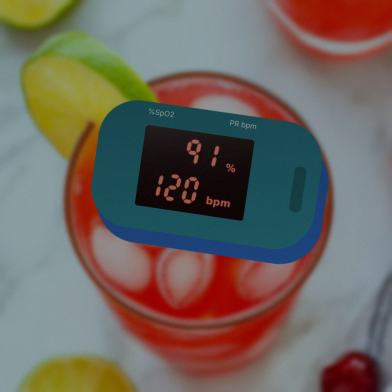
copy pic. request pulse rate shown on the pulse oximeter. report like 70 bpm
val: 120 bpm
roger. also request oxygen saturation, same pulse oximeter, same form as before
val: 91 %
